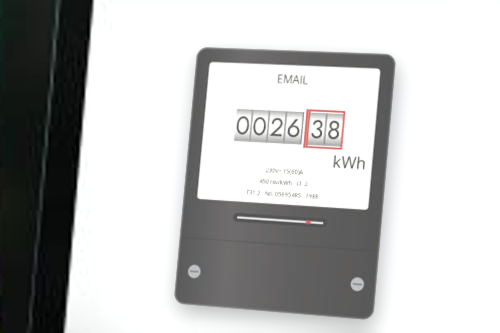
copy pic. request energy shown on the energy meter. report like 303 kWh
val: 26.38 kWh
